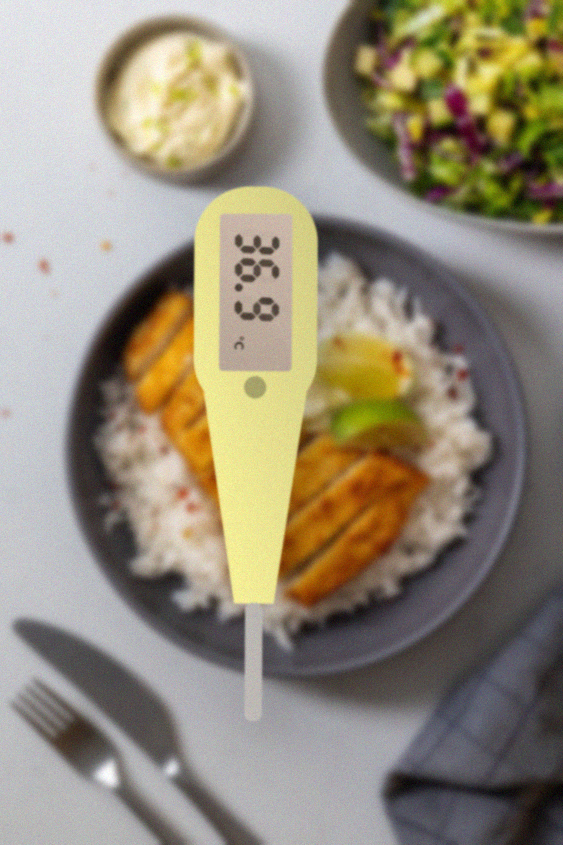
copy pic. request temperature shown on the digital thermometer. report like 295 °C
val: 36.9 °C
